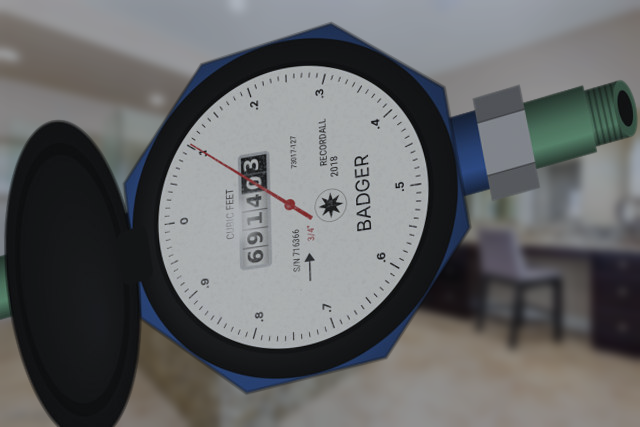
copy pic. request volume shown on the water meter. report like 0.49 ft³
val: 691403.10 ft³
